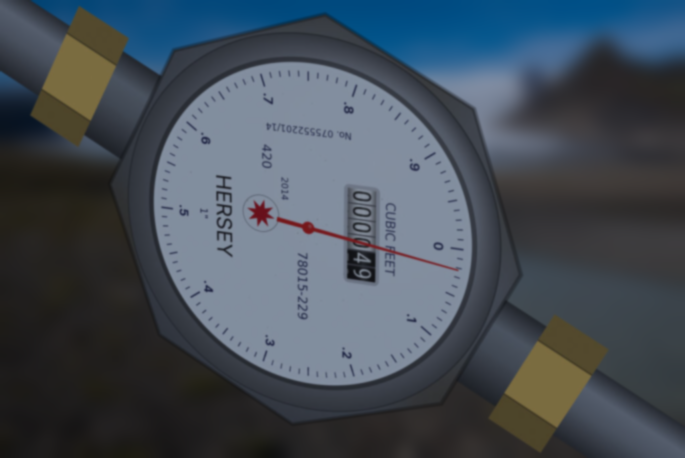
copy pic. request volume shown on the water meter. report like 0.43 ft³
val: 49.02 ft³
